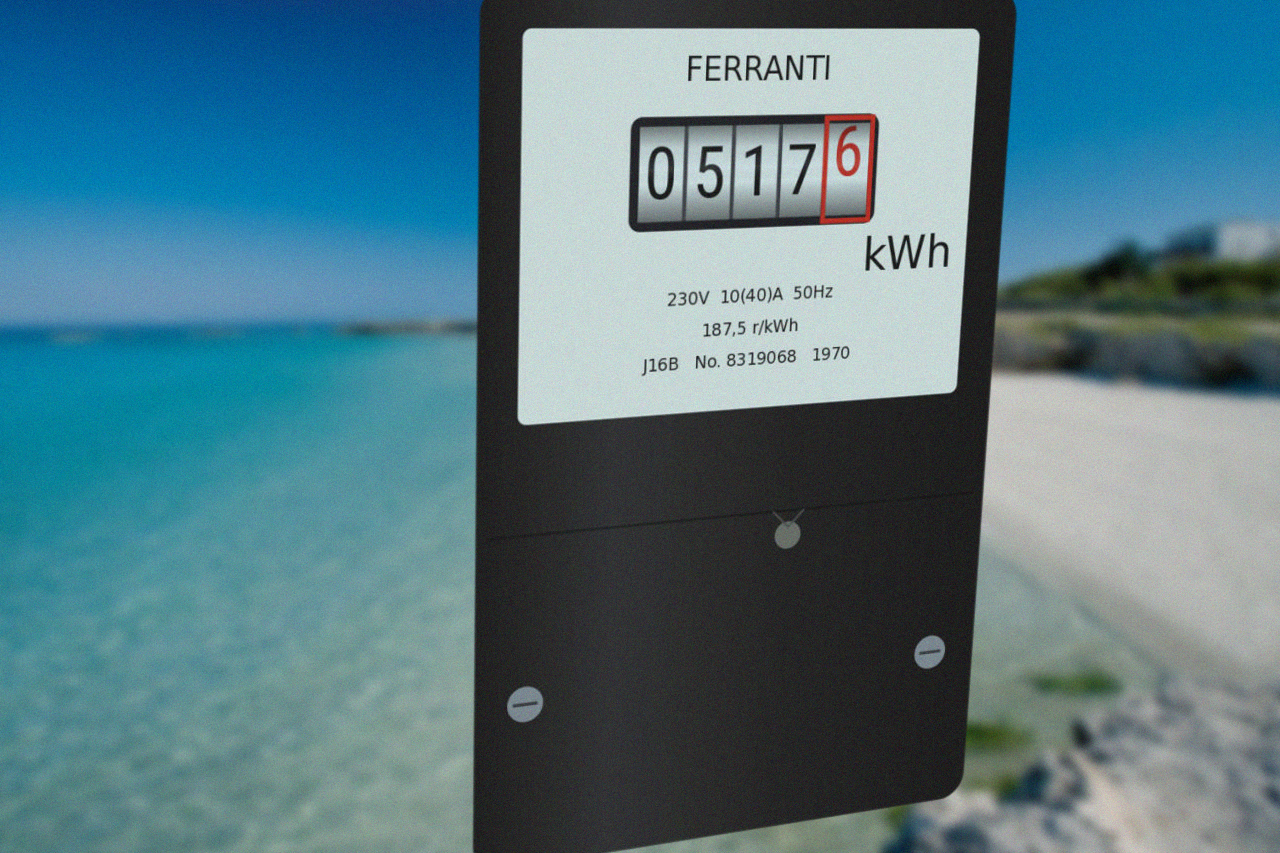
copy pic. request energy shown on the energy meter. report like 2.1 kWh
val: 517.6 kWh
